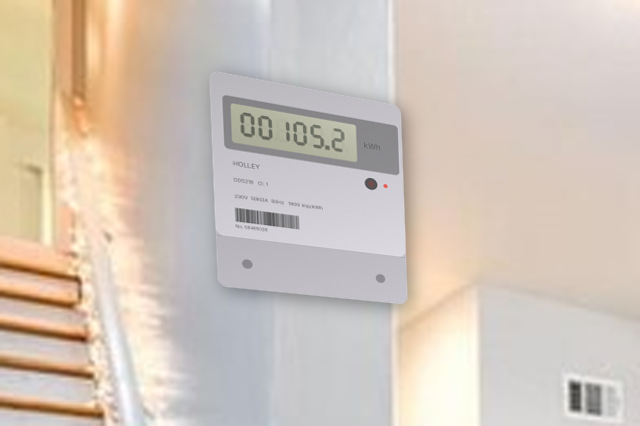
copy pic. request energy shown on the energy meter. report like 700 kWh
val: 105.2 kWh
